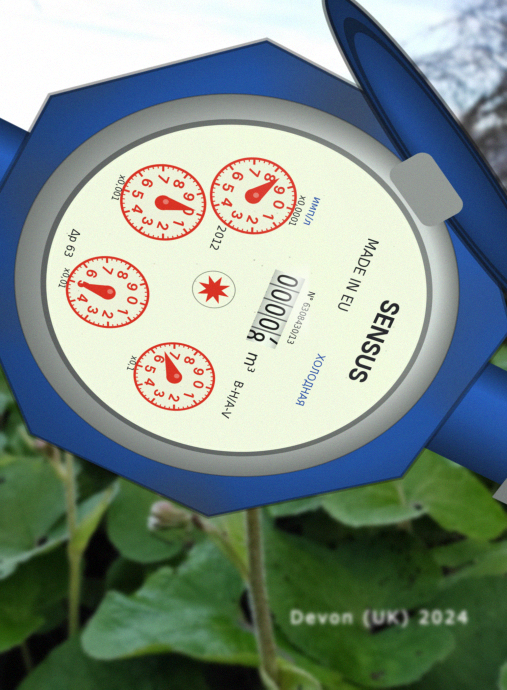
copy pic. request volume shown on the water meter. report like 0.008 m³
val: 7.6498 m³
